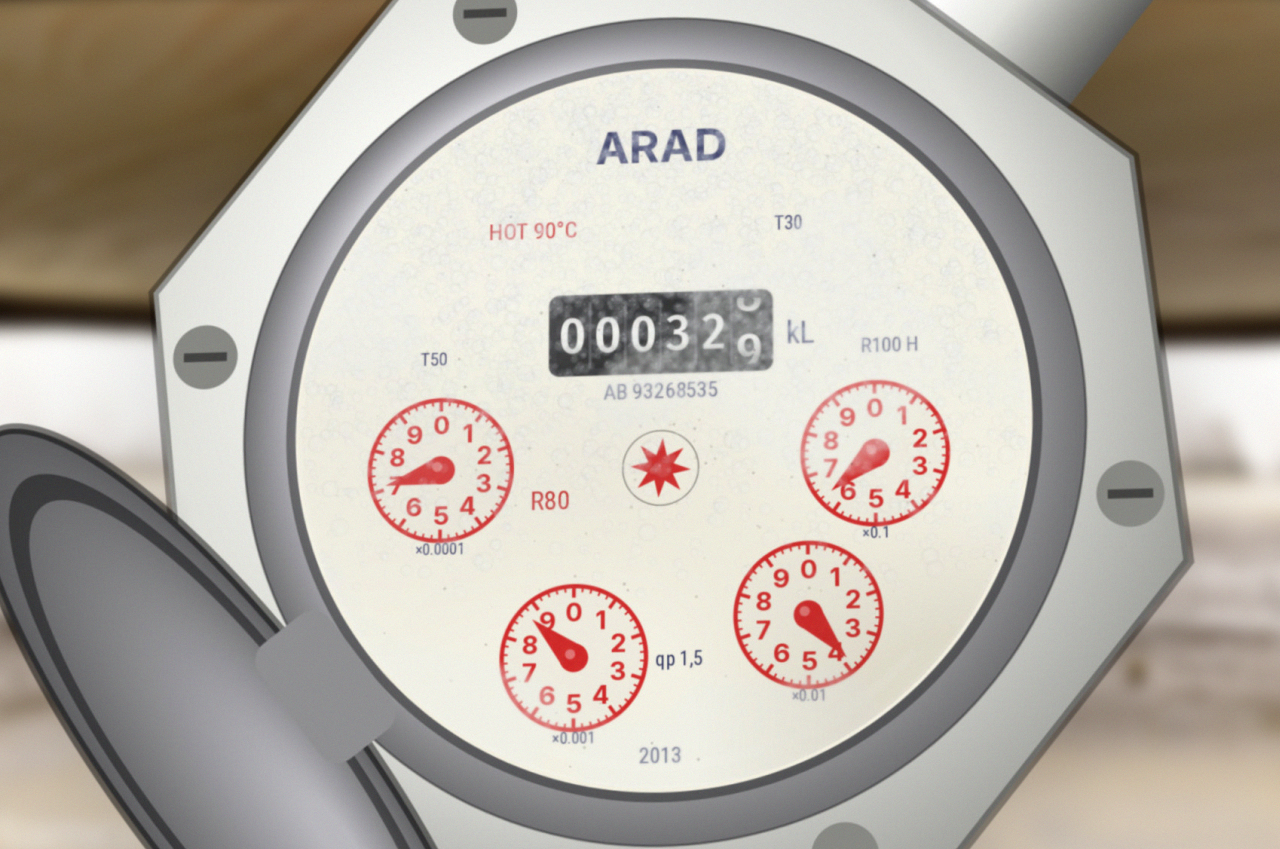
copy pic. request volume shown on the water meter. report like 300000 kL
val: 328.6387 kL
